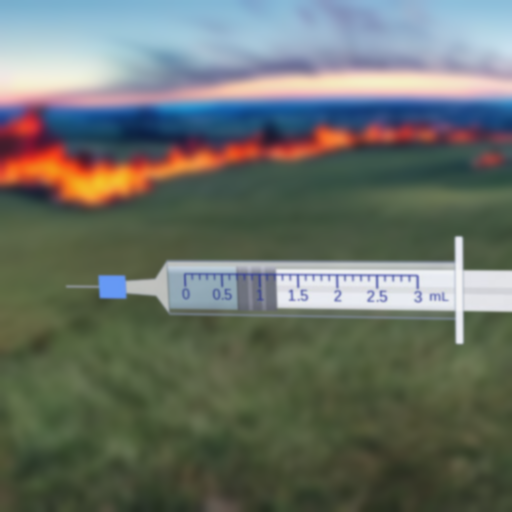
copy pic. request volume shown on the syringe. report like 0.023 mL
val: 0.7 mL
